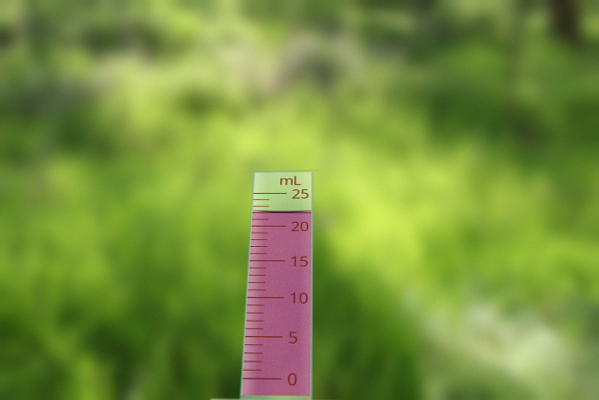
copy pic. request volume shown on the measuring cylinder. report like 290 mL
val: 22 mL
